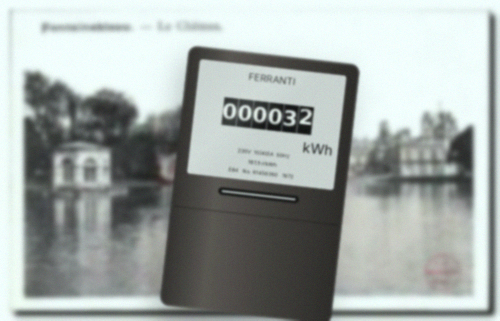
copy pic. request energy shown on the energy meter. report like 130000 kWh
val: 32 kWh
